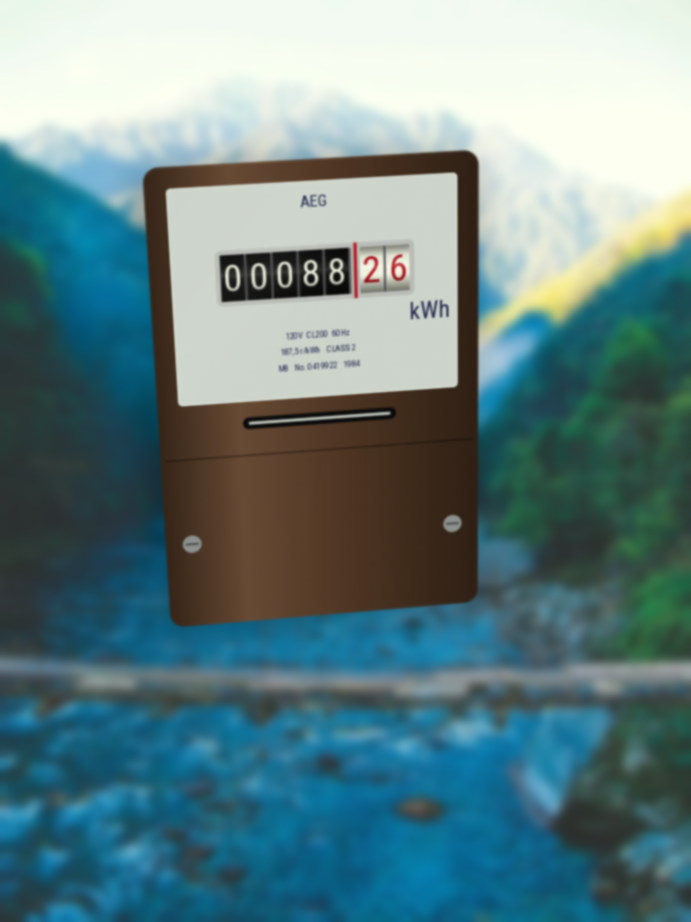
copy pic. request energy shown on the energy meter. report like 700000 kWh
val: 88.26 kWh
